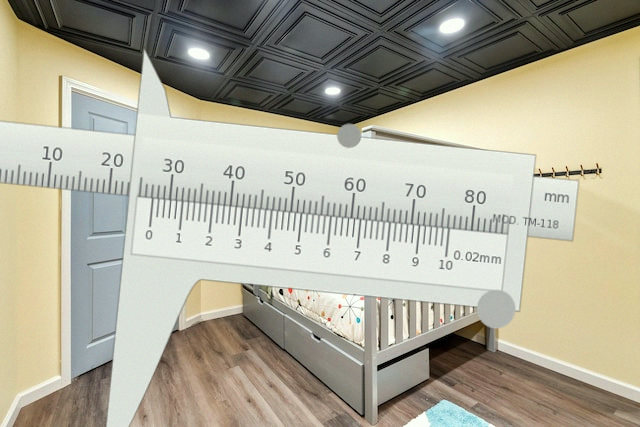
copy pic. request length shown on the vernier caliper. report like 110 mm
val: 27.2 mm
